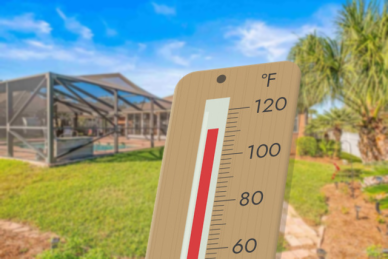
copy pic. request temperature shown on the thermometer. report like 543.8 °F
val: 112 °F
